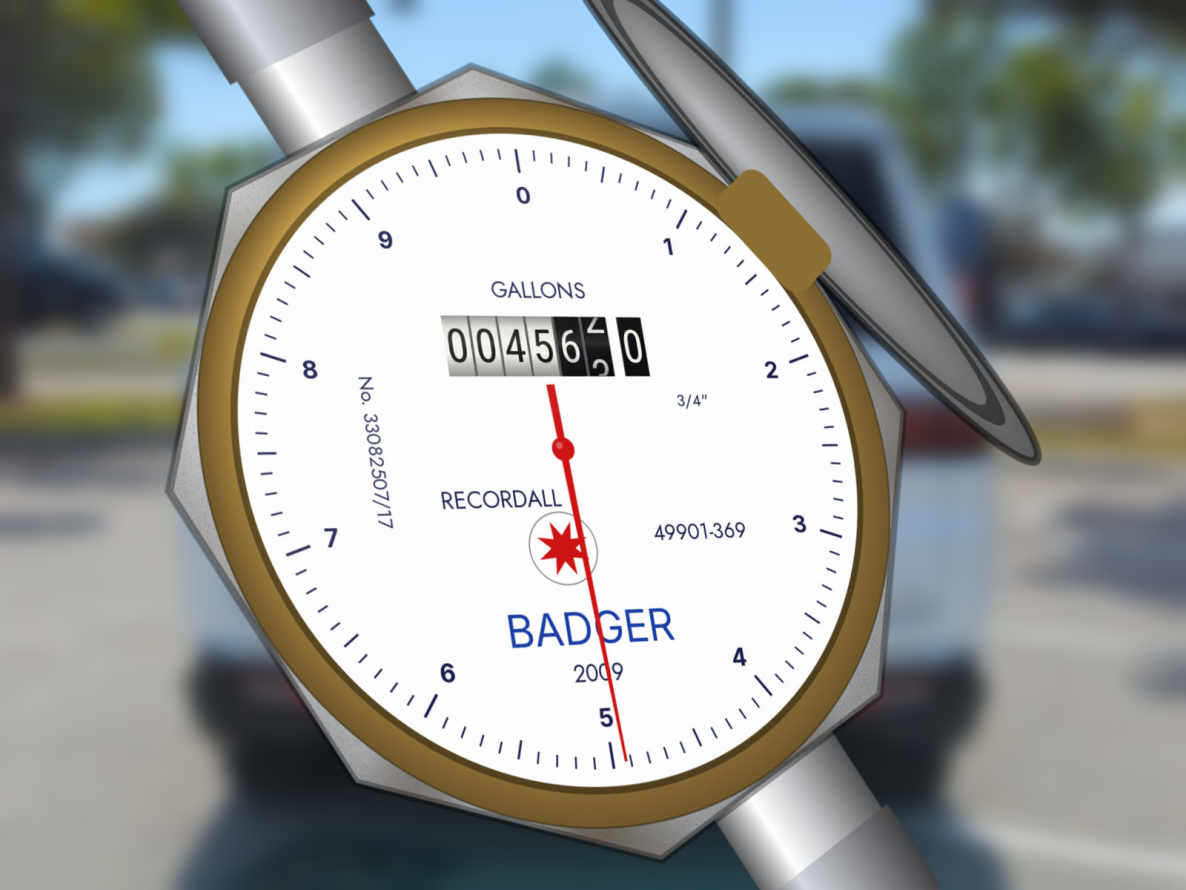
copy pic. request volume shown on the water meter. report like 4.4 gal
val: 45624.9 gal
